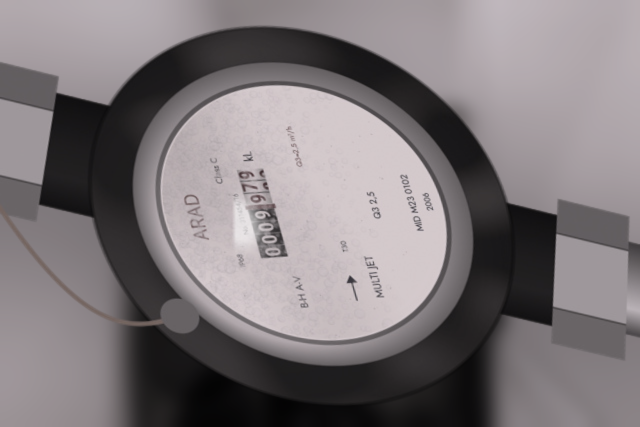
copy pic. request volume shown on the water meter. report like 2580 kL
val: 9.979 kL
